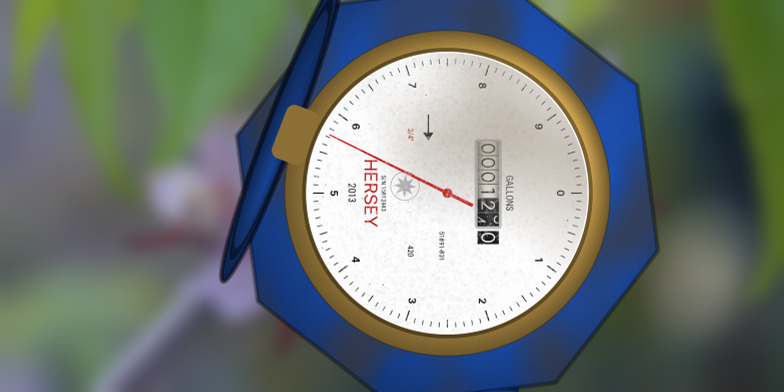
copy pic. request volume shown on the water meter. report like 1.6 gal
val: 1235.7 gal
